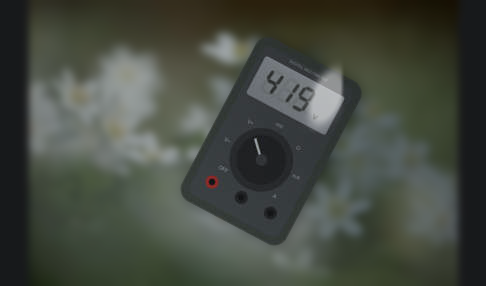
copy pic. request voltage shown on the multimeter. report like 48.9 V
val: 419 V
